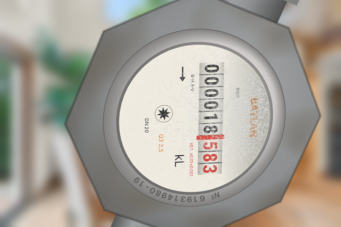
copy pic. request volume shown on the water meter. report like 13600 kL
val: 18.583 kL
